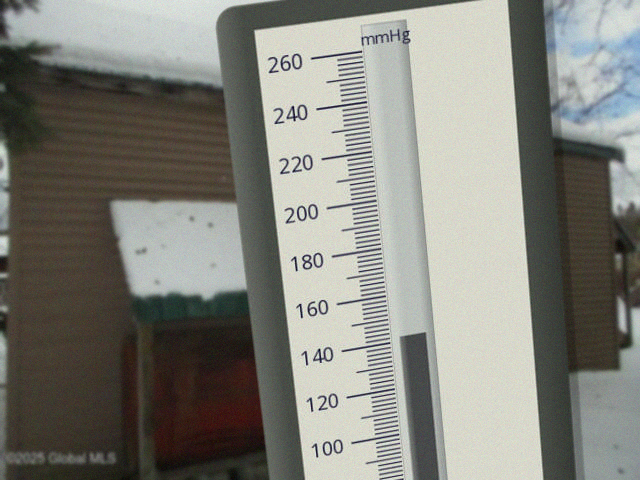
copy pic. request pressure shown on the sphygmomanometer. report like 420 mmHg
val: 142 mmHg
